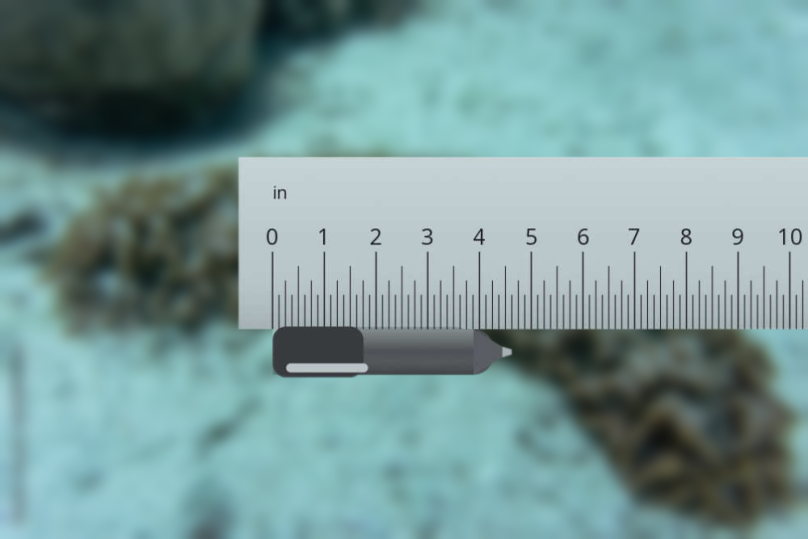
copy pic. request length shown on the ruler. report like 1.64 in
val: 4.625 in
